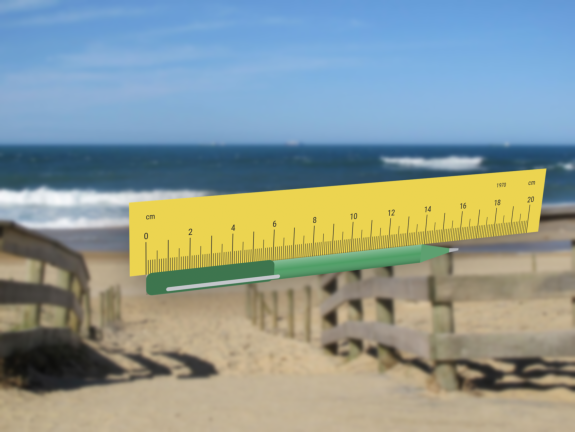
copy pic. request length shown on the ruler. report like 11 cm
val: 16 cm
